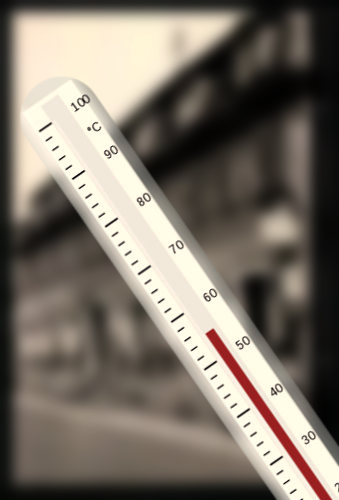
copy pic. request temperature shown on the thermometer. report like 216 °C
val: 55 °C
